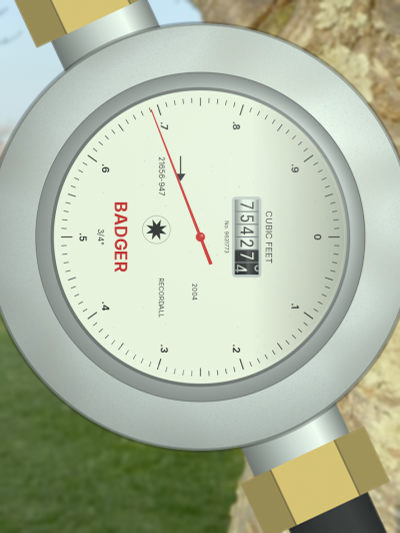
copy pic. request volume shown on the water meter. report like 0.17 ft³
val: 754273.69 ft³
